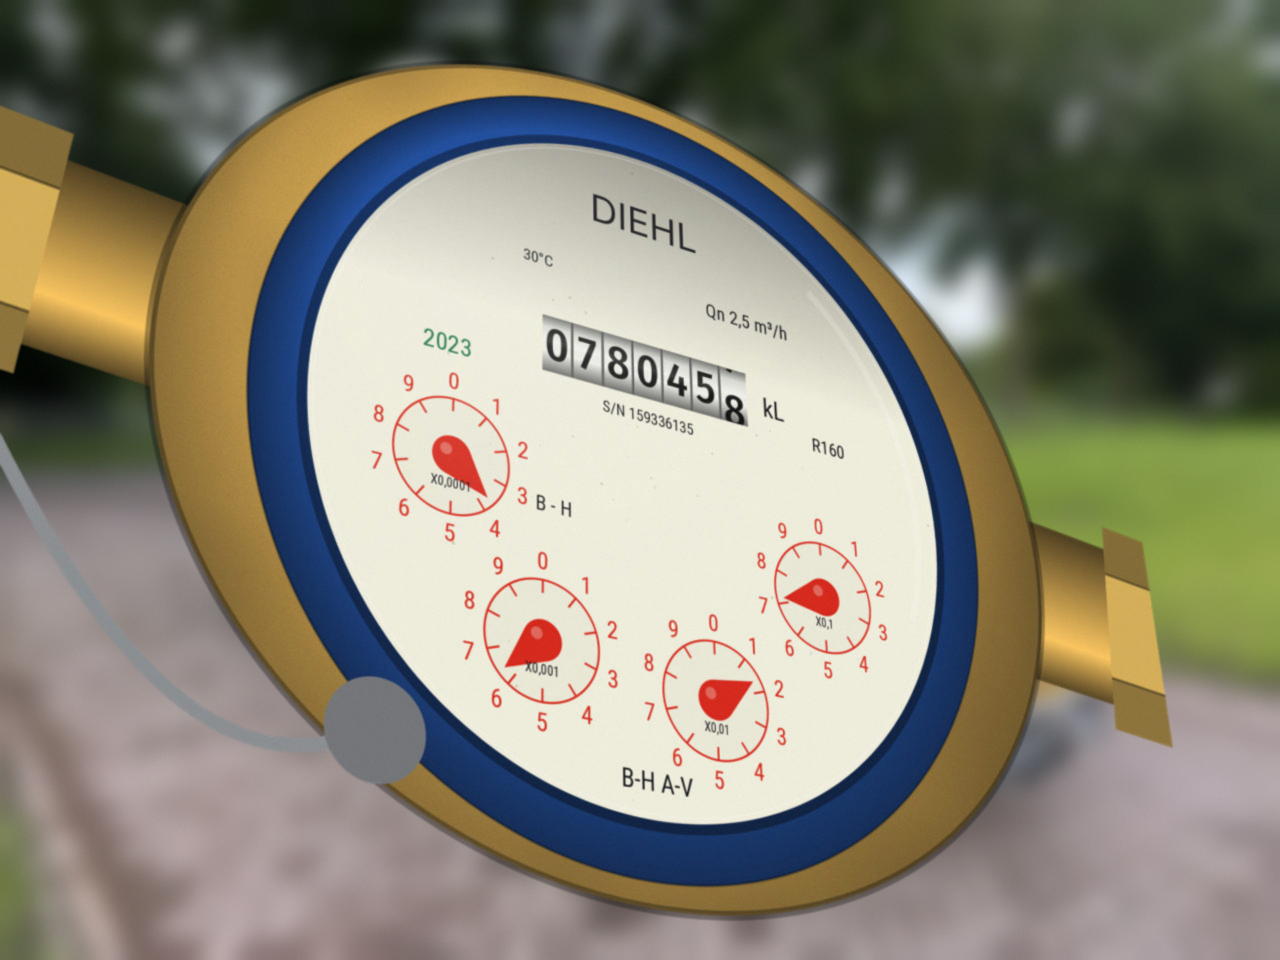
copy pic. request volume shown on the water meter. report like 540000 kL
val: 780457.7163 kL
